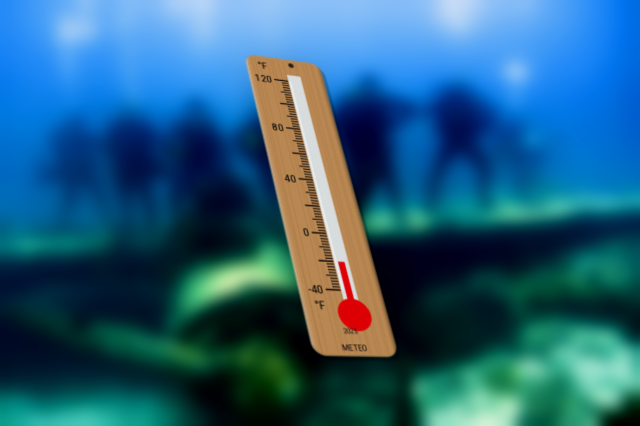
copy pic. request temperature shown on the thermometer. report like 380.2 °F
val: -20 °F
